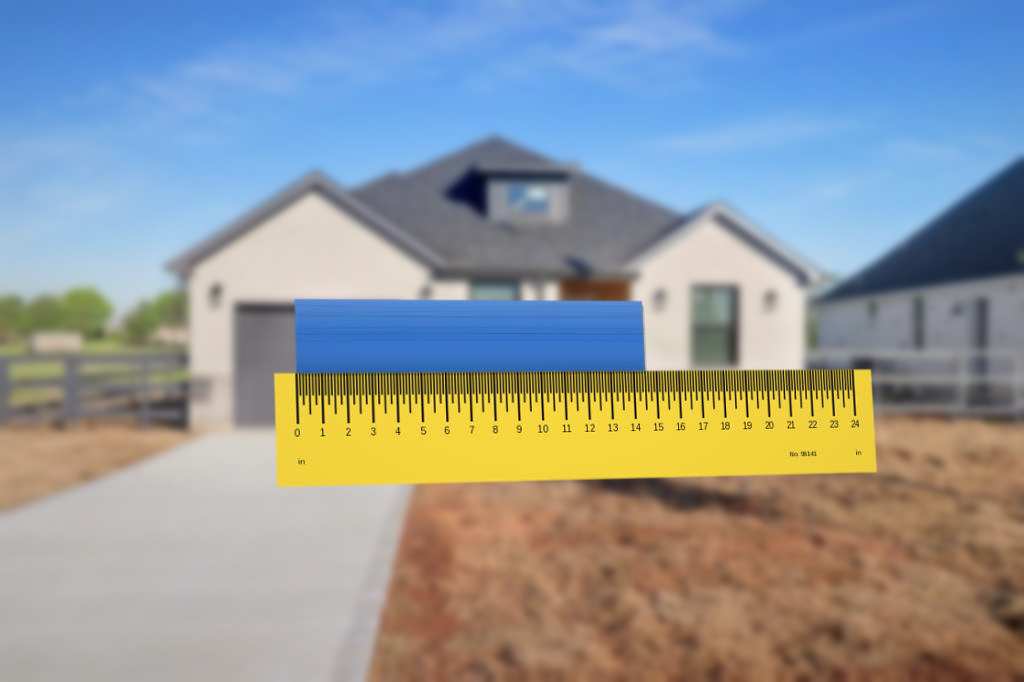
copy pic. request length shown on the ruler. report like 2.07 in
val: 14.5 in
